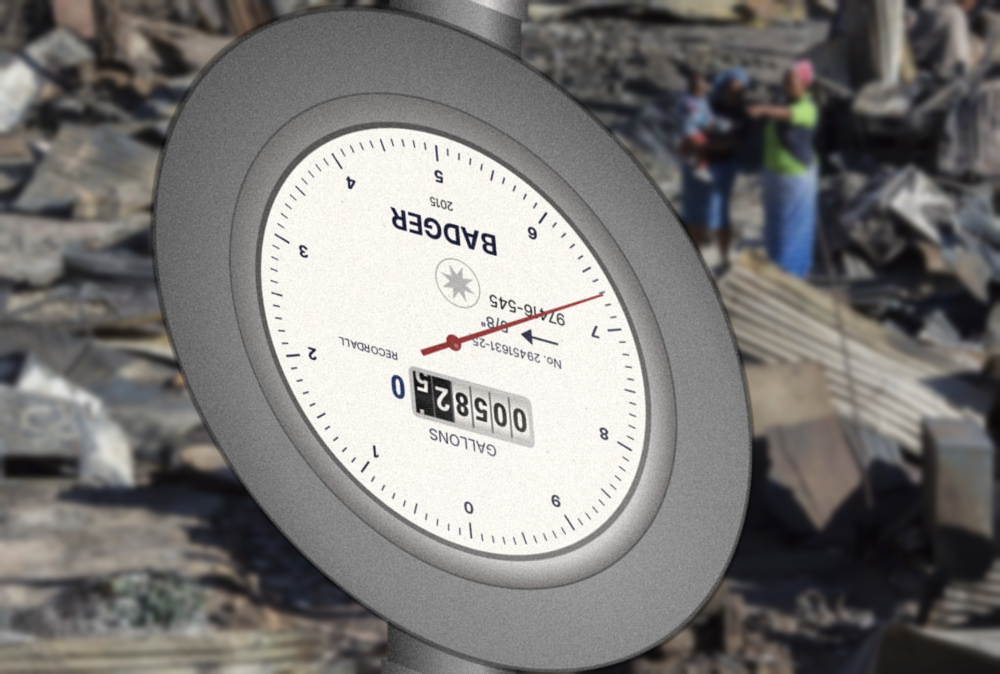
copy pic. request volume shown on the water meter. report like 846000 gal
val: 58246.7 gal
